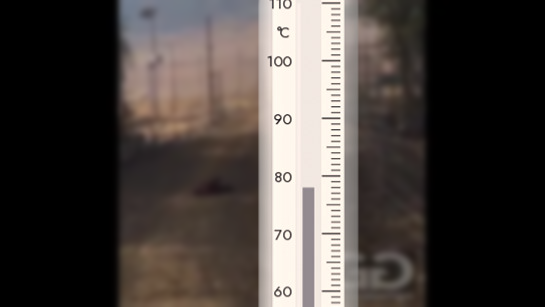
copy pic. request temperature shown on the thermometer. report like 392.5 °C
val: 78 °C
